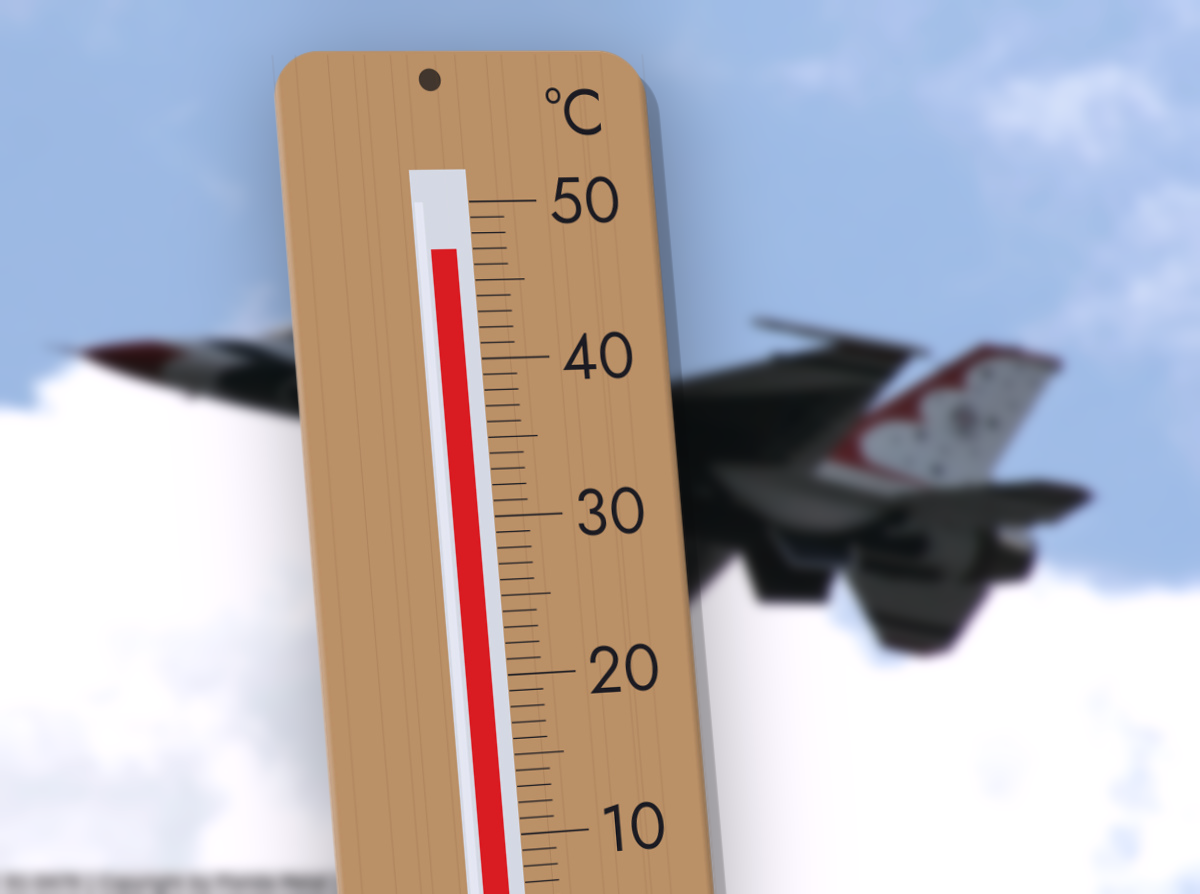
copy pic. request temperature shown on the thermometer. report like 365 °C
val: 47 °C
